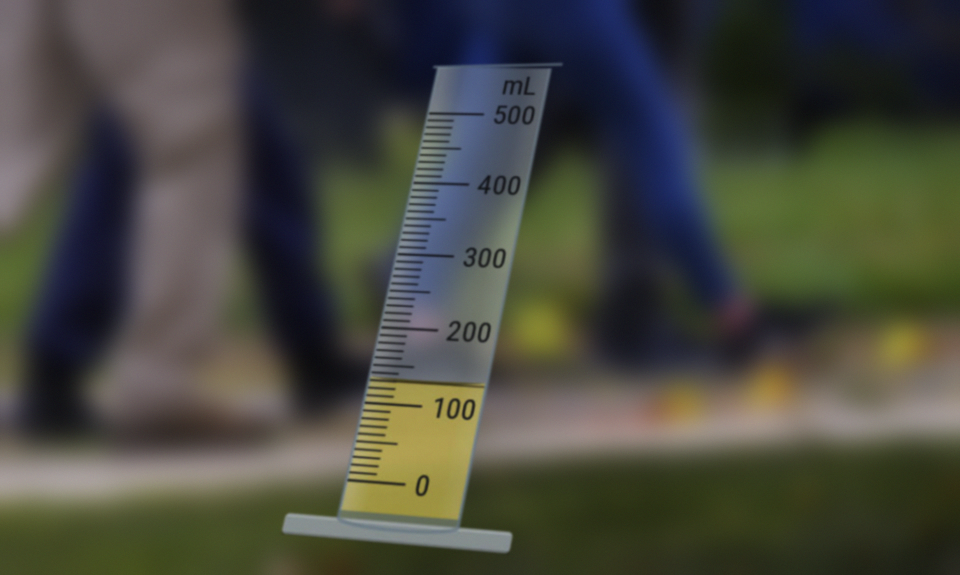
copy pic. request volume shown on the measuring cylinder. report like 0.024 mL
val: 130 mL
